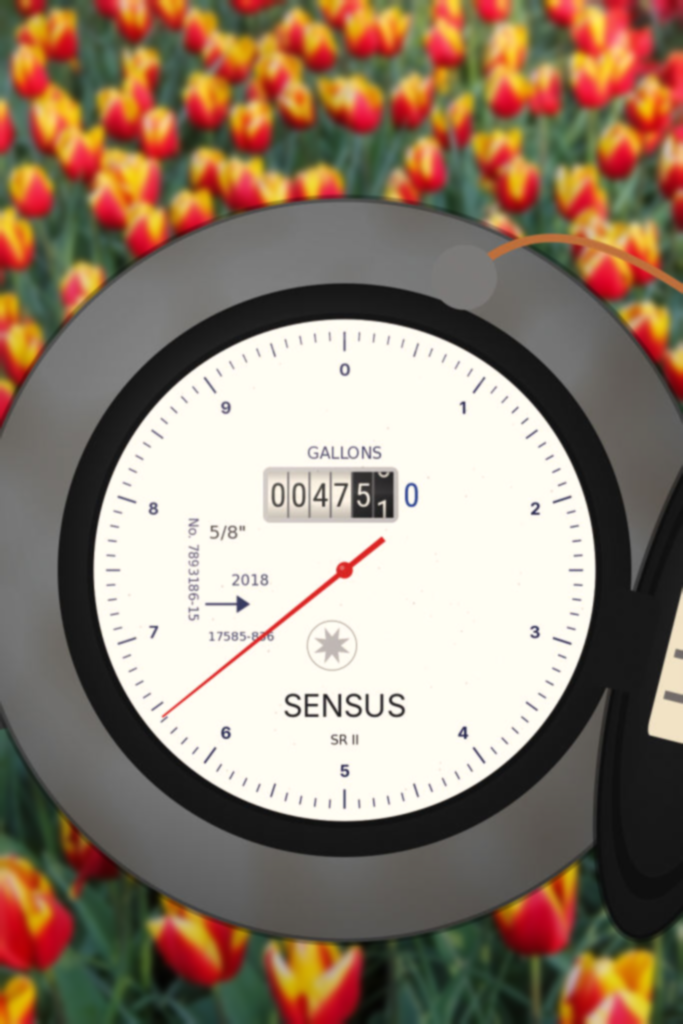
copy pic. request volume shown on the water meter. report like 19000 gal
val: 47506.4 gal
